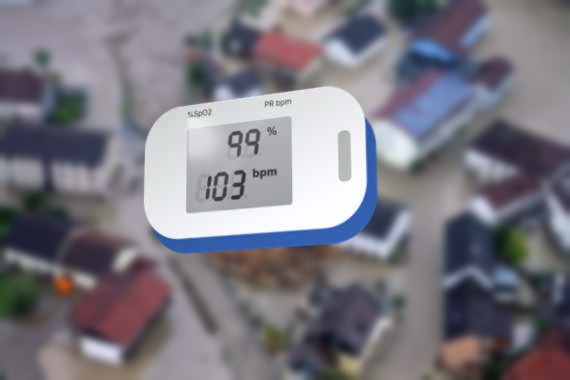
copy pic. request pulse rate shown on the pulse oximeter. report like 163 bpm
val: 103 bpm
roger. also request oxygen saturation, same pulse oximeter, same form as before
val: 99 %
